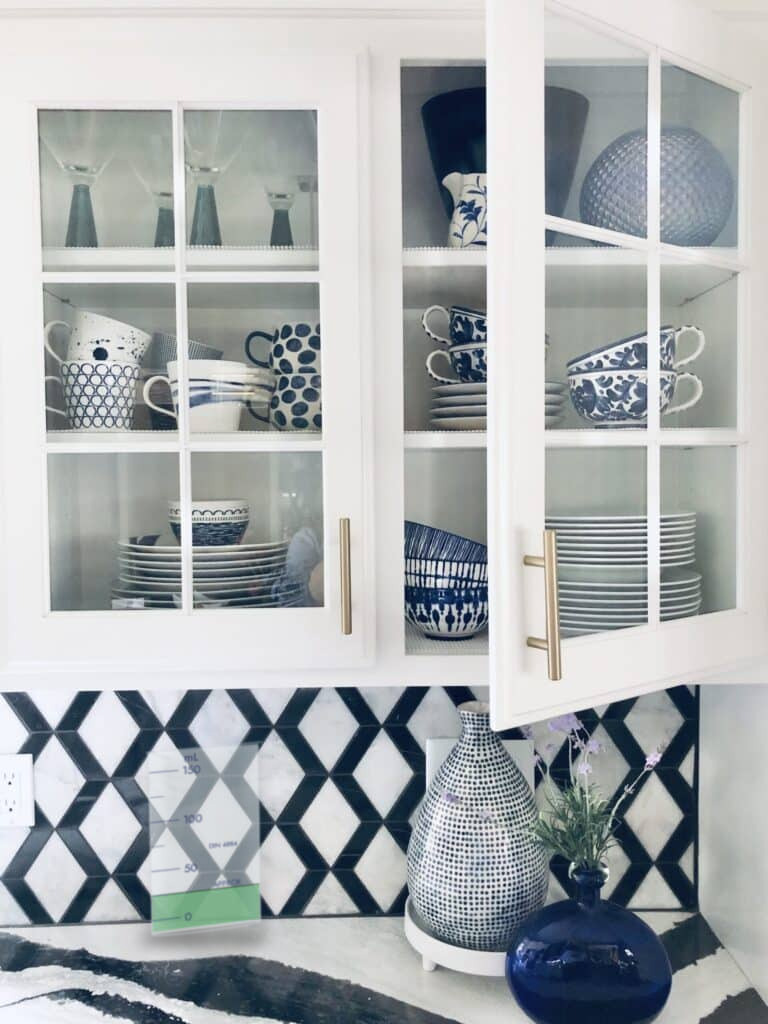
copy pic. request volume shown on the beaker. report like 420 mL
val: 25 mL
